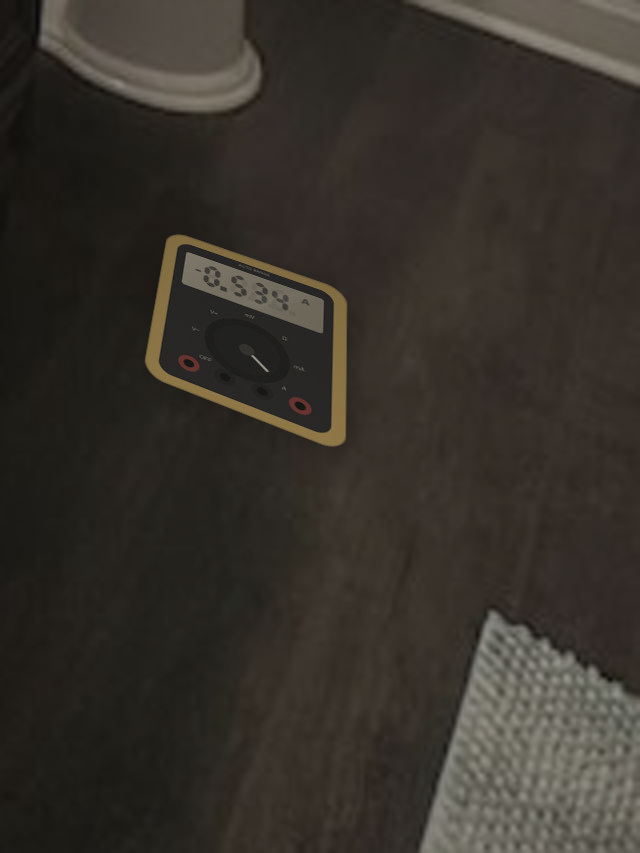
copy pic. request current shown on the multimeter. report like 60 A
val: -0.534 A
